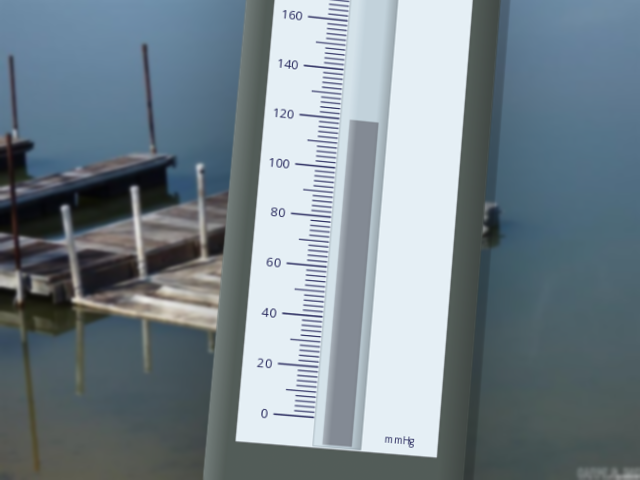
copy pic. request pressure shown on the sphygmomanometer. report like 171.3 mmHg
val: 120 mmHg
